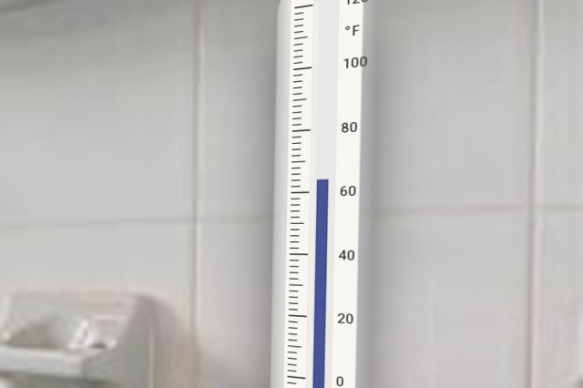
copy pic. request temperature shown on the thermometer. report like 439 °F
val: 64 °F
